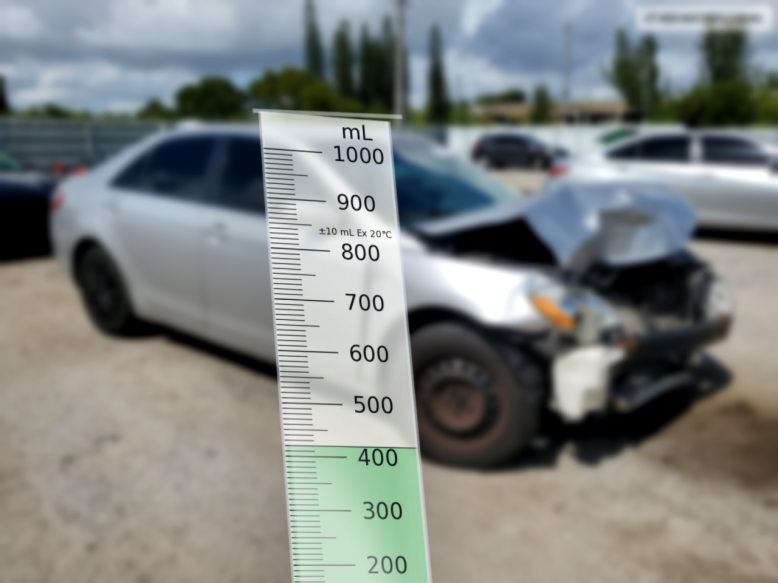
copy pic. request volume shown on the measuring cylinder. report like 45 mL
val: 420 mL
